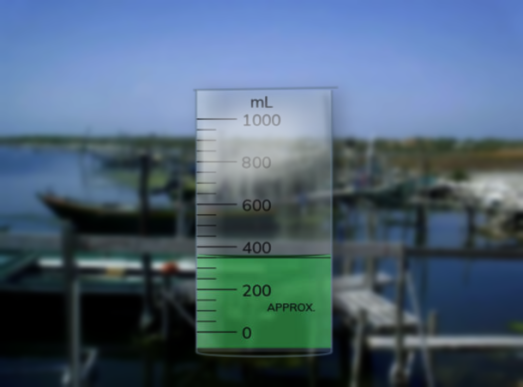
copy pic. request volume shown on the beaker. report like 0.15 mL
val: 350 mL
